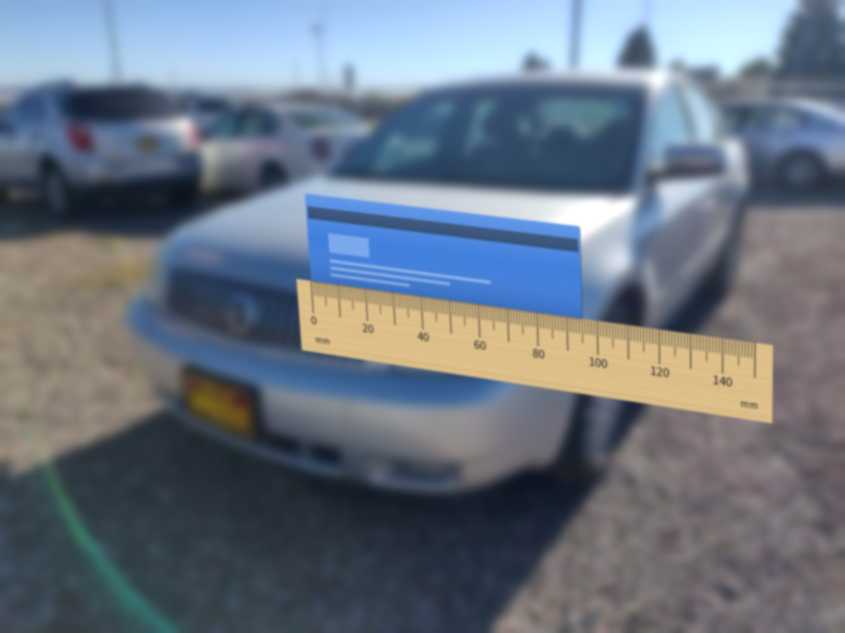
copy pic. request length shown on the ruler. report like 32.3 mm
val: 95 mm
